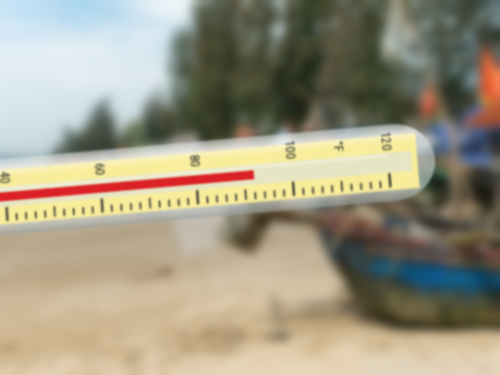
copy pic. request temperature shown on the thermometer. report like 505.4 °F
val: 92 °F
